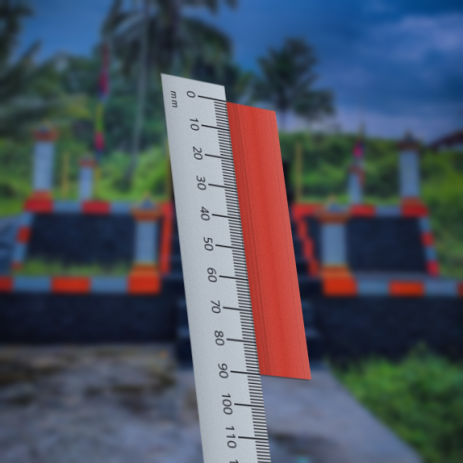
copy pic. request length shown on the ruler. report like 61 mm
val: 90 mm
